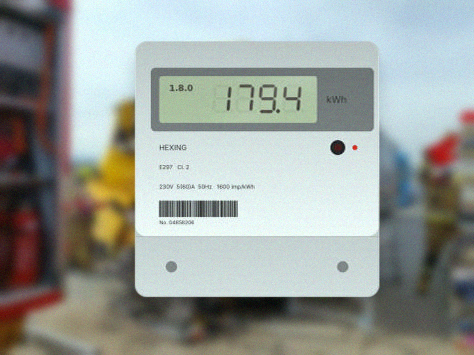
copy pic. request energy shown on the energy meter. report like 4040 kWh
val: 179.4 kWh
